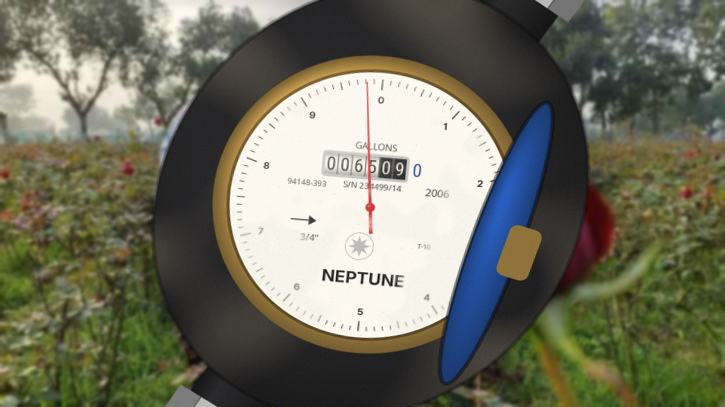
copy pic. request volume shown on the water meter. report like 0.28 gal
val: 65089.8 gal
